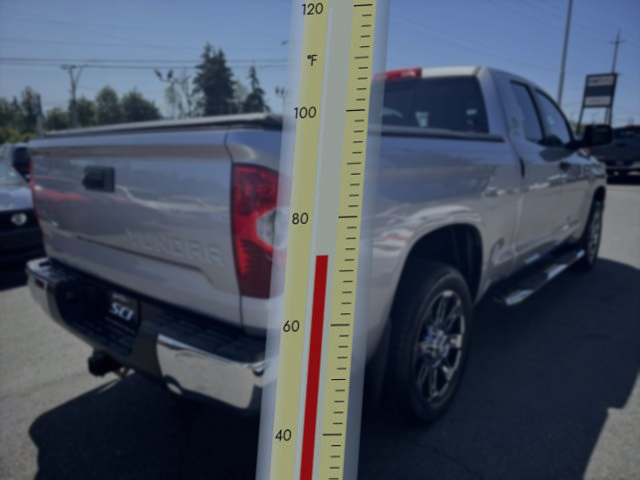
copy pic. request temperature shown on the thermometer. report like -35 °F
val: 73 °F
